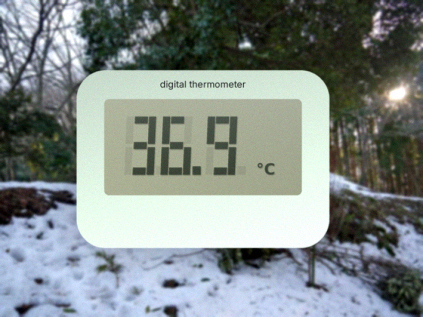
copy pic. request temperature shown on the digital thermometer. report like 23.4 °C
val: 36.9 °C
